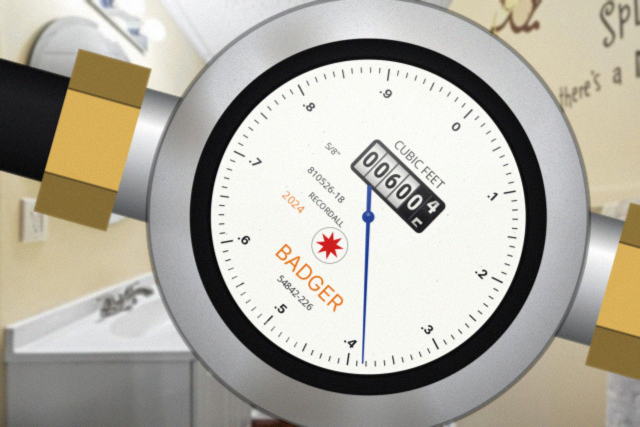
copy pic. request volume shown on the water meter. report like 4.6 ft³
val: 6004.38 ft³
